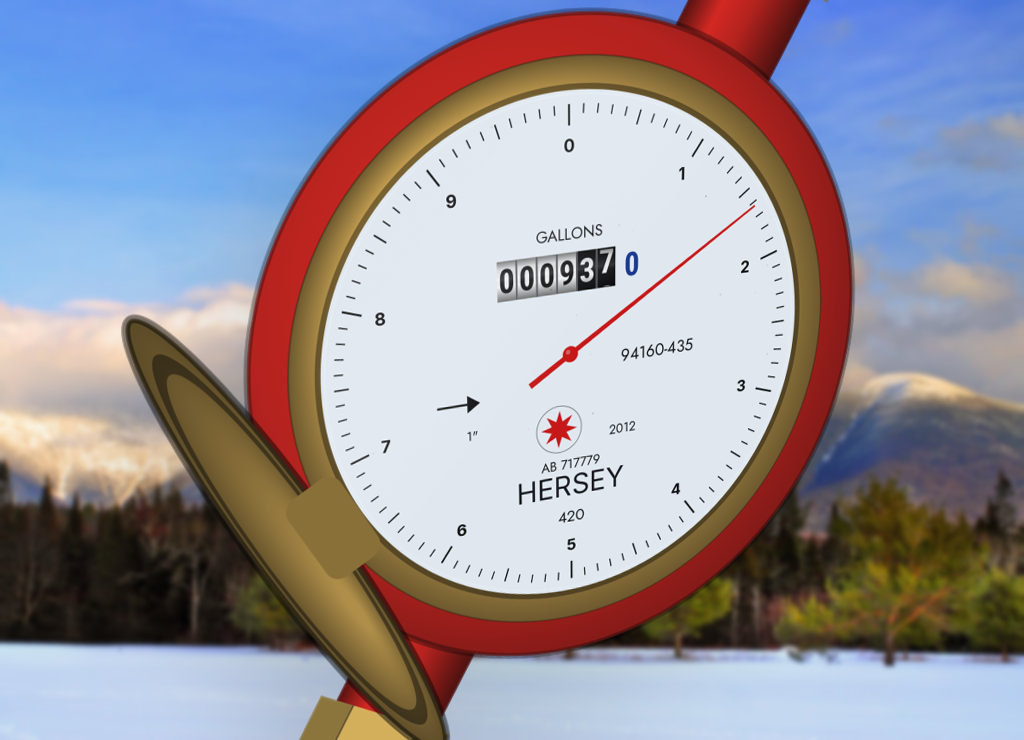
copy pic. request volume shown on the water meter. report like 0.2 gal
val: 9371.6 gal
